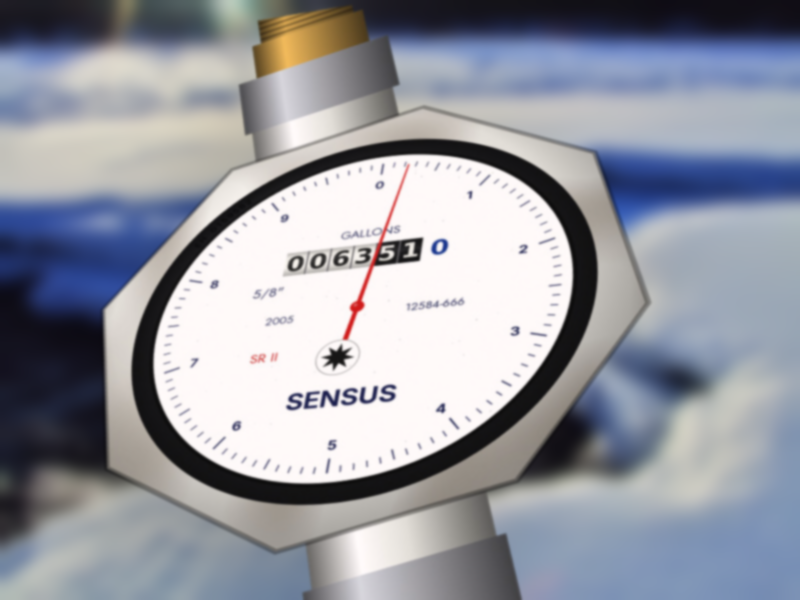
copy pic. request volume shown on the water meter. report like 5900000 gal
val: 63510.2 gal
